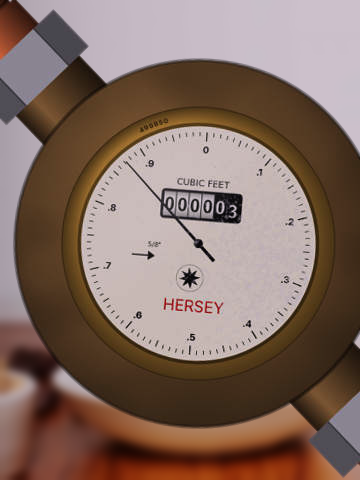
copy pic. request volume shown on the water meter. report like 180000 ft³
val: 2.87 ft³
